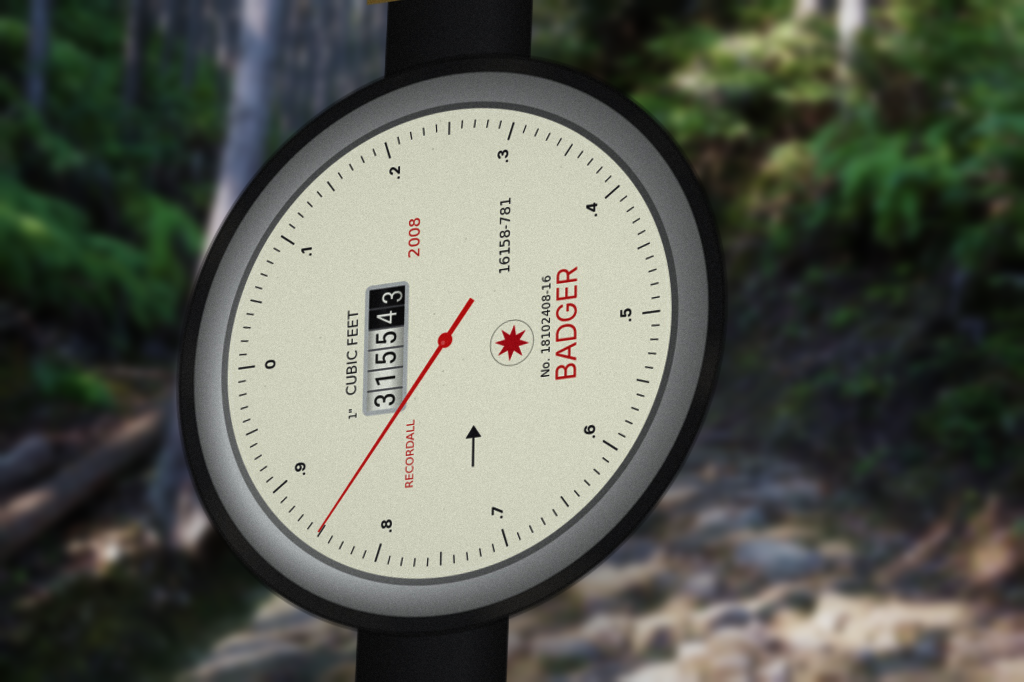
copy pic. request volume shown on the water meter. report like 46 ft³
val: 315542.85 ft³
